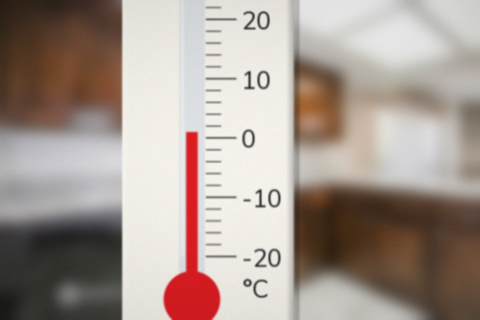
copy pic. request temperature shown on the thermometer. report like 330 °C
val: 1 °C
